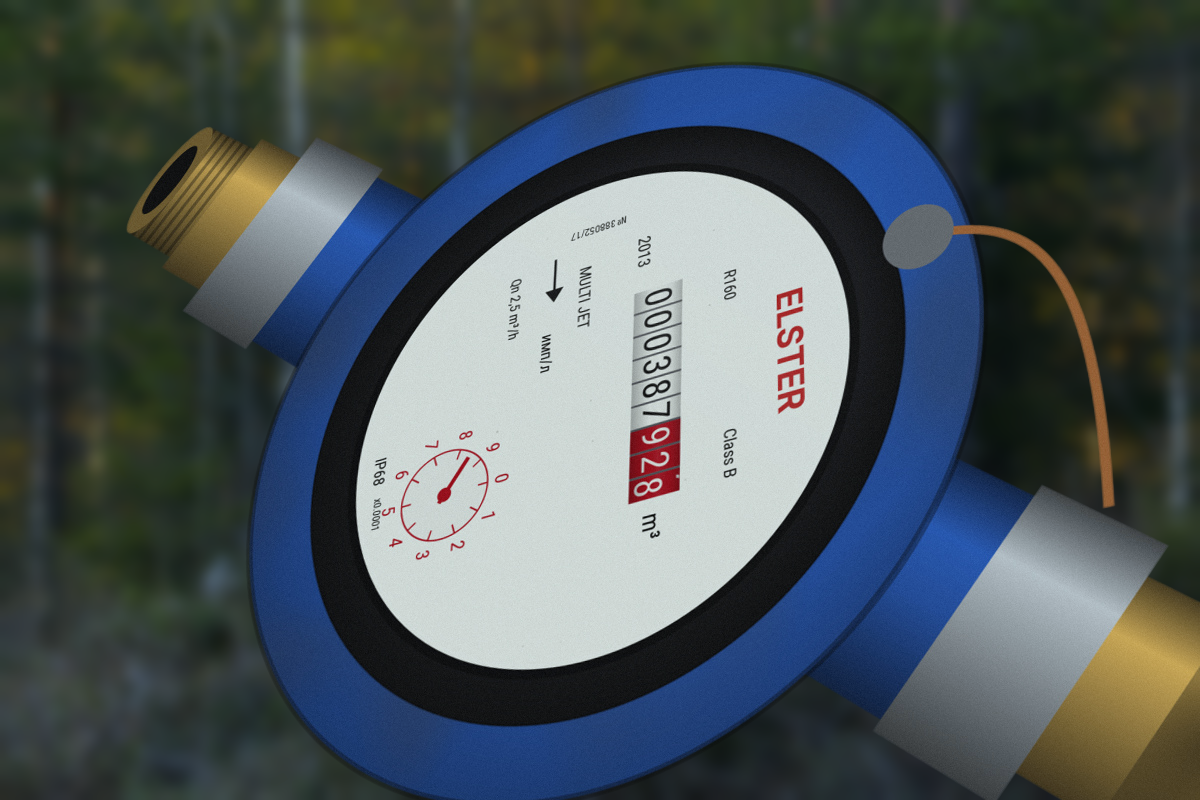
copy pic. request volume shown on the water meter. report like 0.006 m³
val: 387.9278 m³
